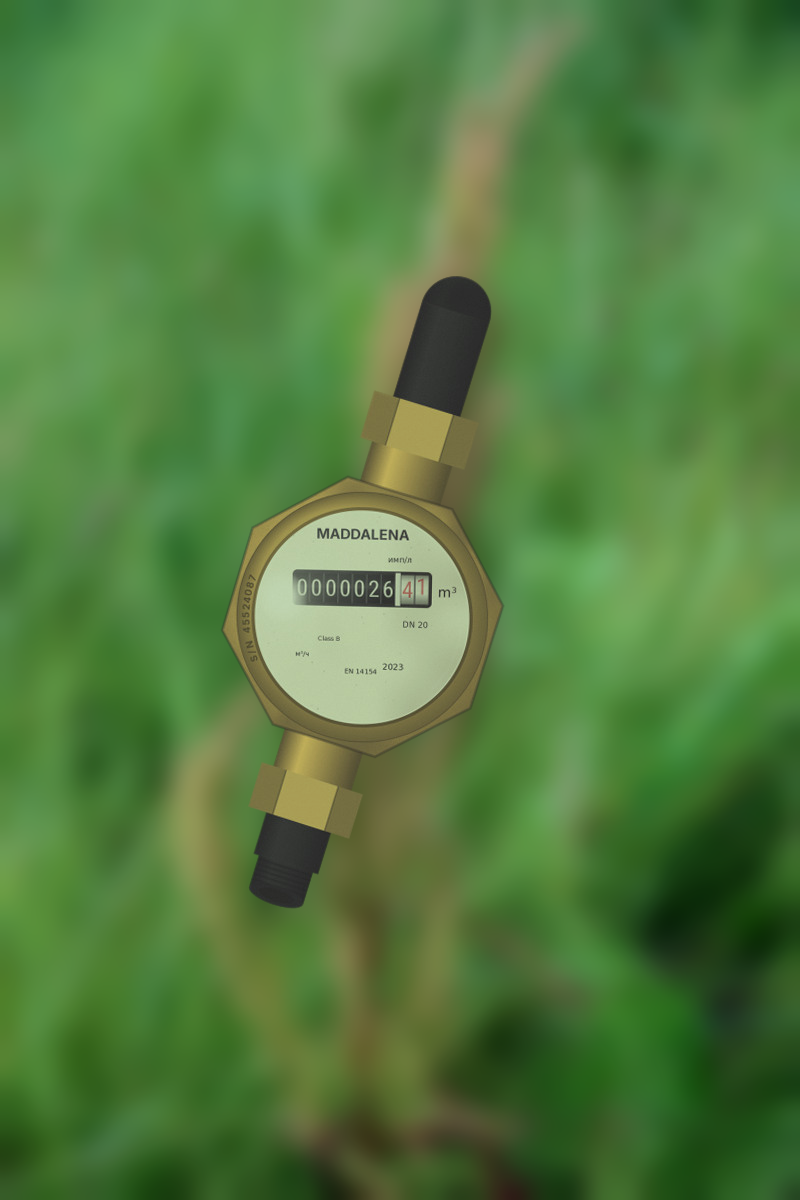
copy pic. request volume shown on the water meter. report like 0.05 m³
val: 26.41 m³
